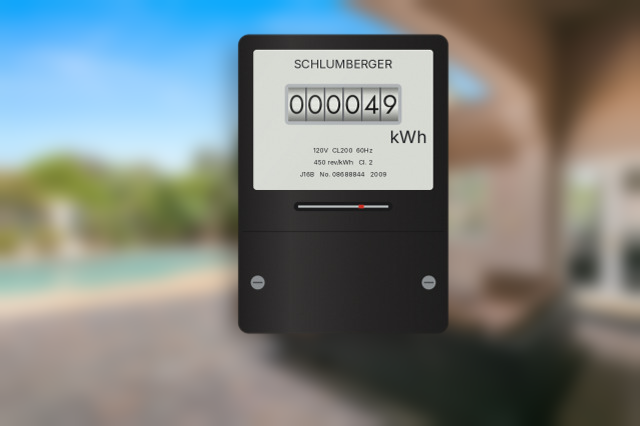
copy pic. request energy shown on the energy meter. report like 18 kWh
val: 49 kWh
